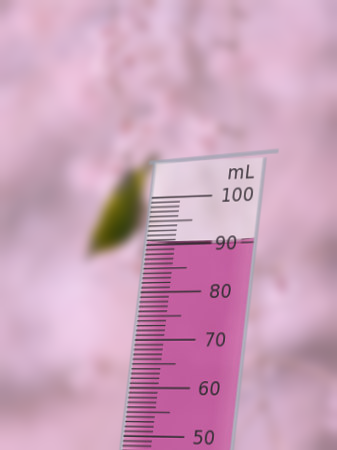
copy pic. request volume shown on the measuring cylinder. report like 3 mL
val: 90 mL
